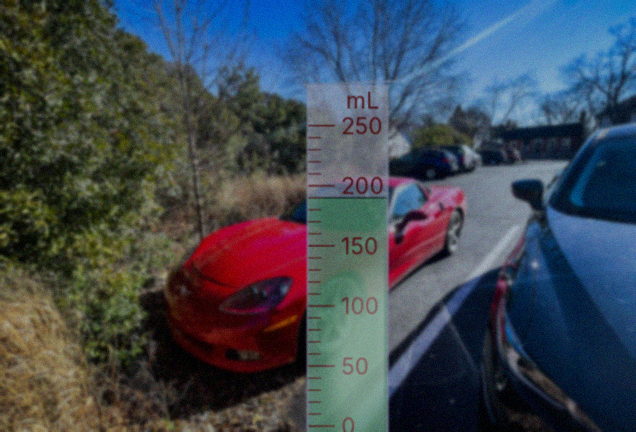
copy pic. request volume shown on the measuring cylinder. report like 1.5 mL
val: 190 mL
